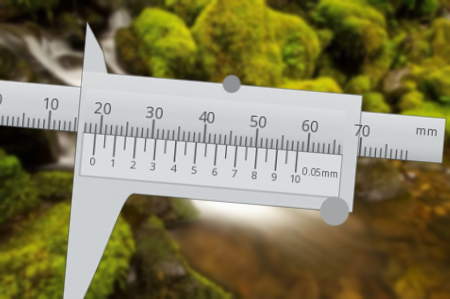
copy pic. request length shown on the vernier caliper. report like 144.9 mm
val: 19.0 mm
